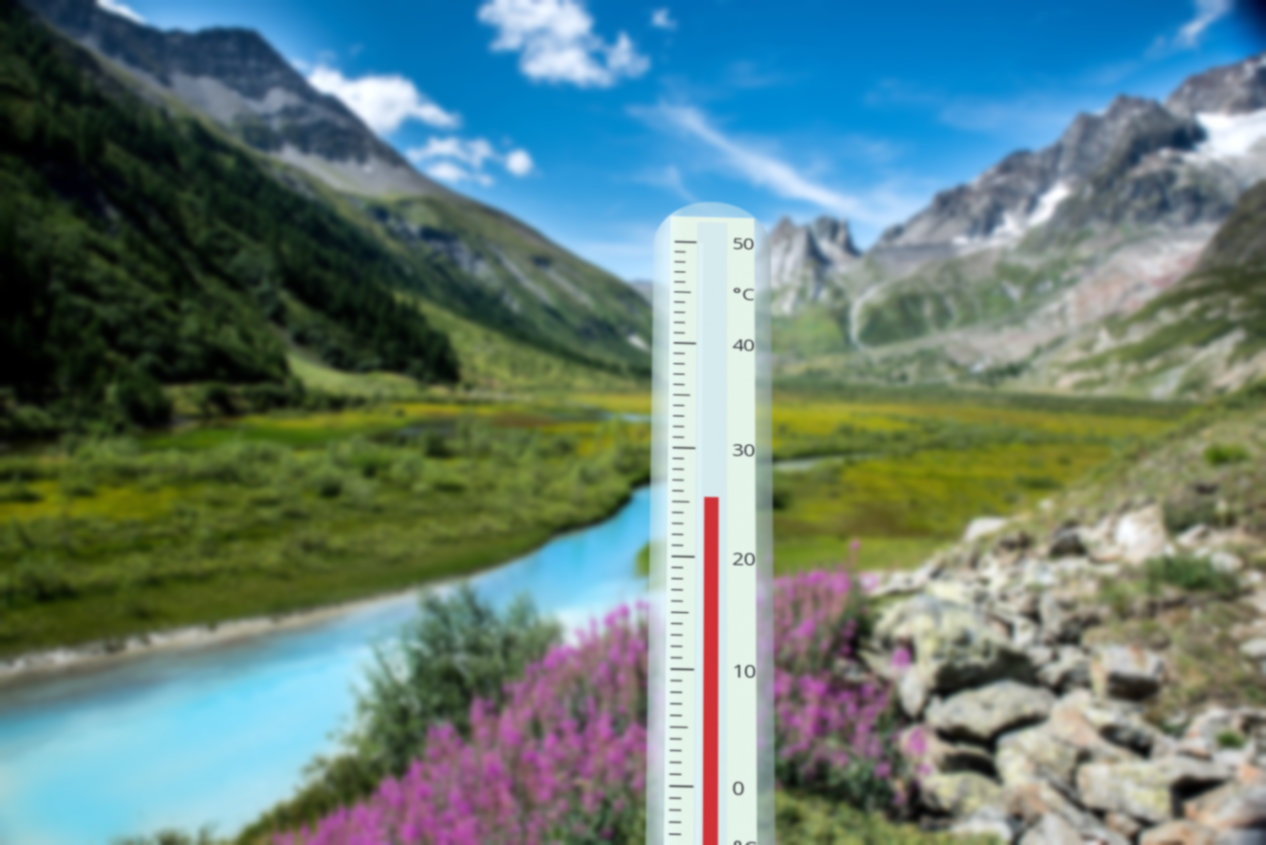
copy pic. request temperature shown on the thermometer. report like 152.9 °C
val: 25.5 °C
